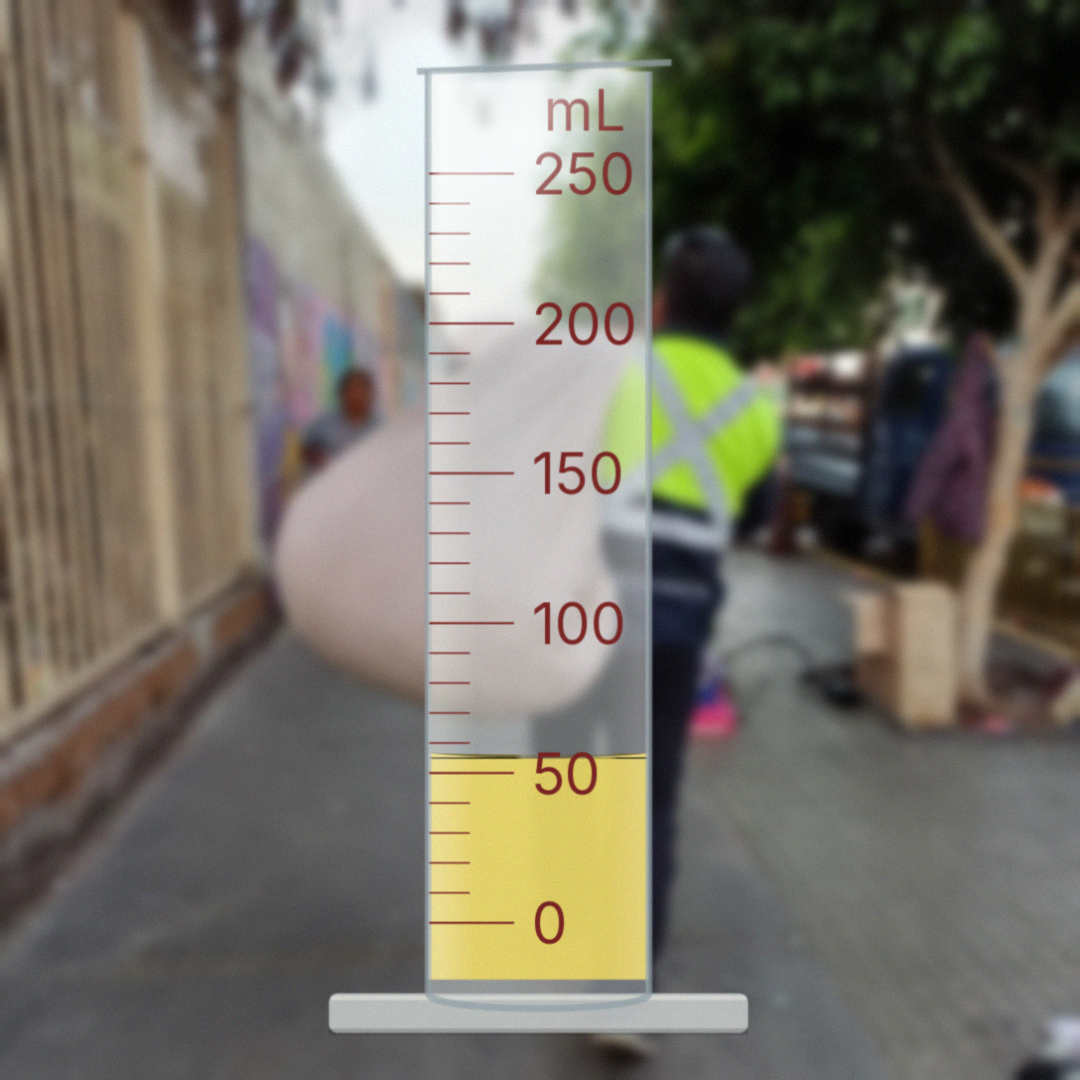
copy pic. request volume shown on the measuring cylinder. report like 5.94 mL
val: 55 mL
